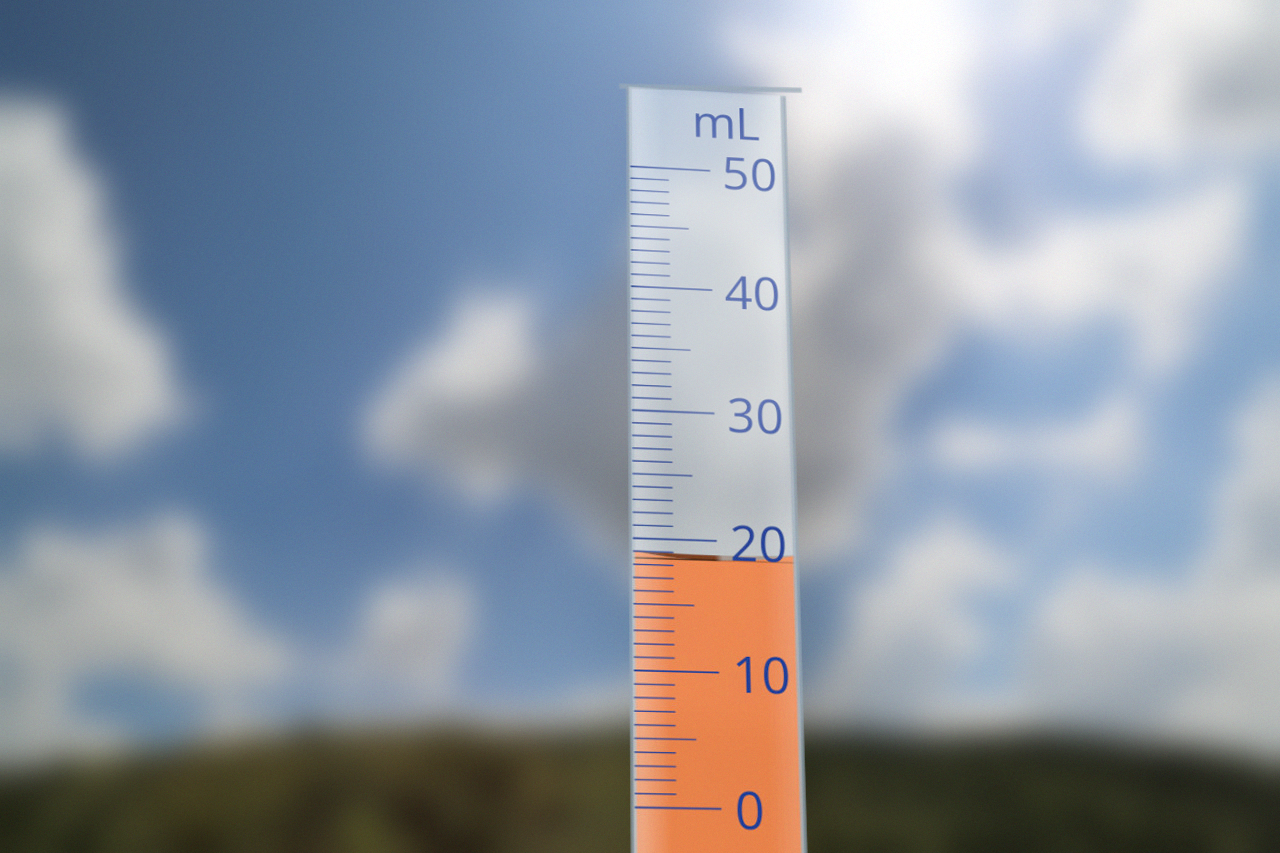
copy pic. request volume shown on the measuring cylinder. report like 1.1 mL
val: 18.5 mL
